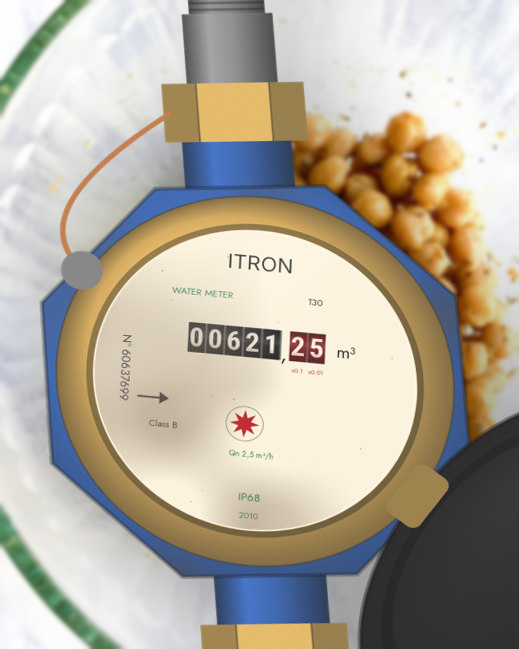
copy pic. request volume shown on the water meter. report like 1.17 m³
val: 621.25 m³
